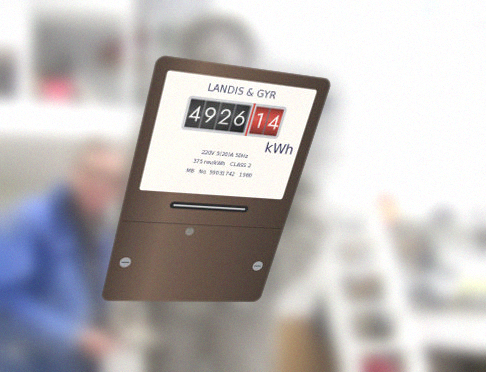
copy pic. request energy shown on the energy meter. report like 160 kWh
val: 4926.14 kWh
